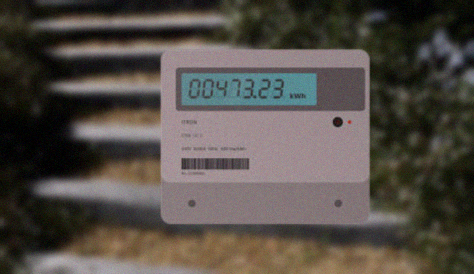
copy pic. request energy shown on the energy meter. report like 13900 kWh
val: 473.23 kWh
